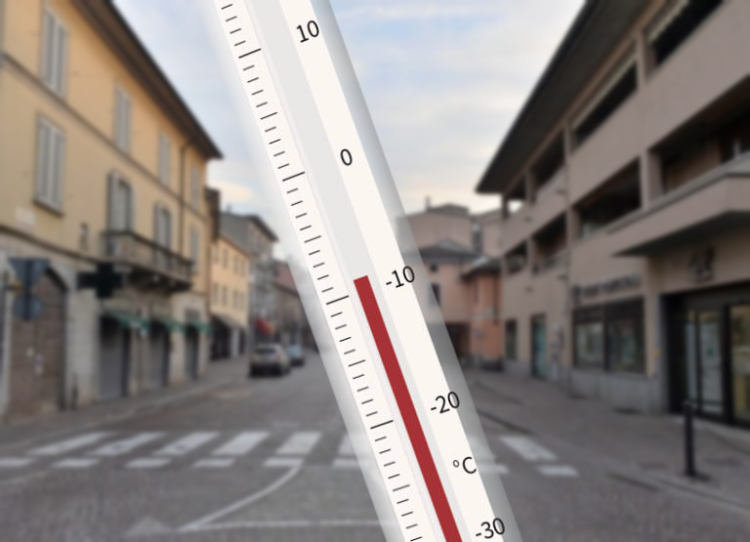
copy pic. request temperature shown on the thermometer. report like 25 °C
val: -9 °C
